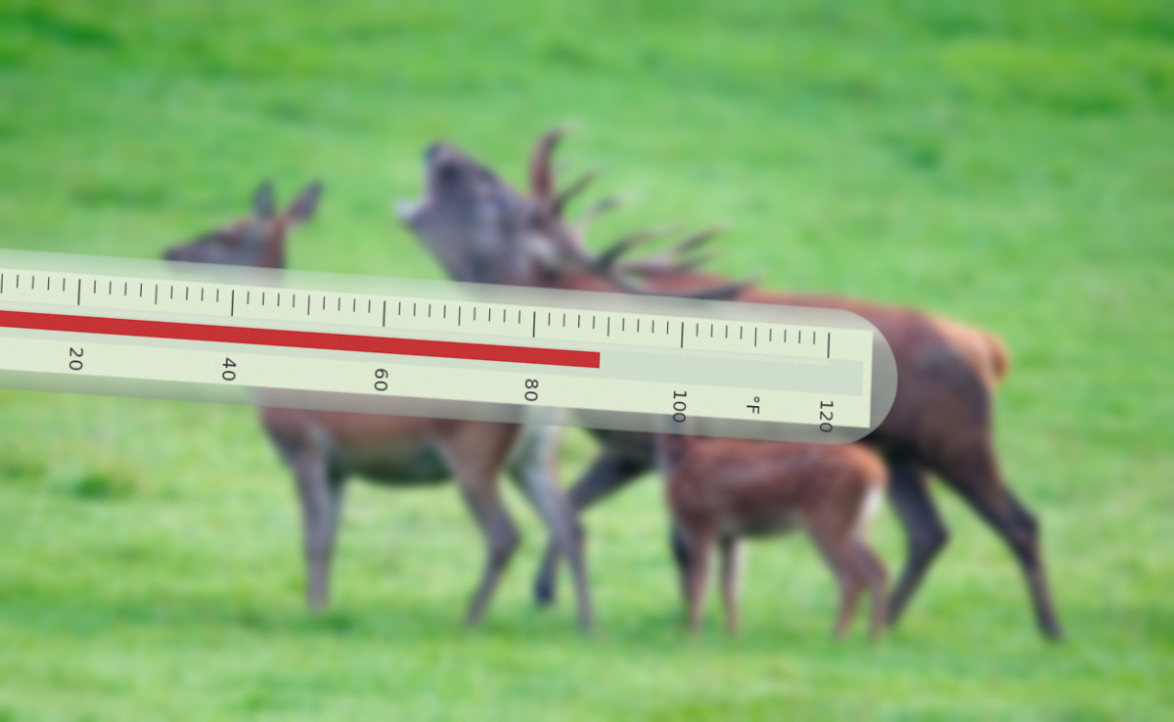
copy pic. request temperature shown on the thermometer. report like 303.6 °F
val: 89 °F
